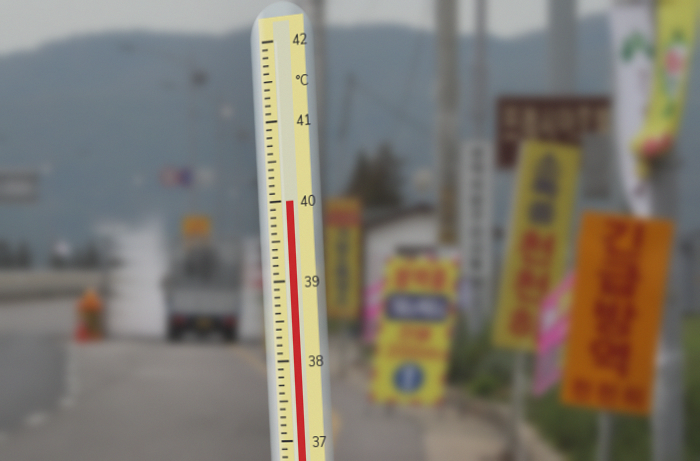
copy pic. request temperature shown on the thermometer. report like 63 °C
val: 40 °C
